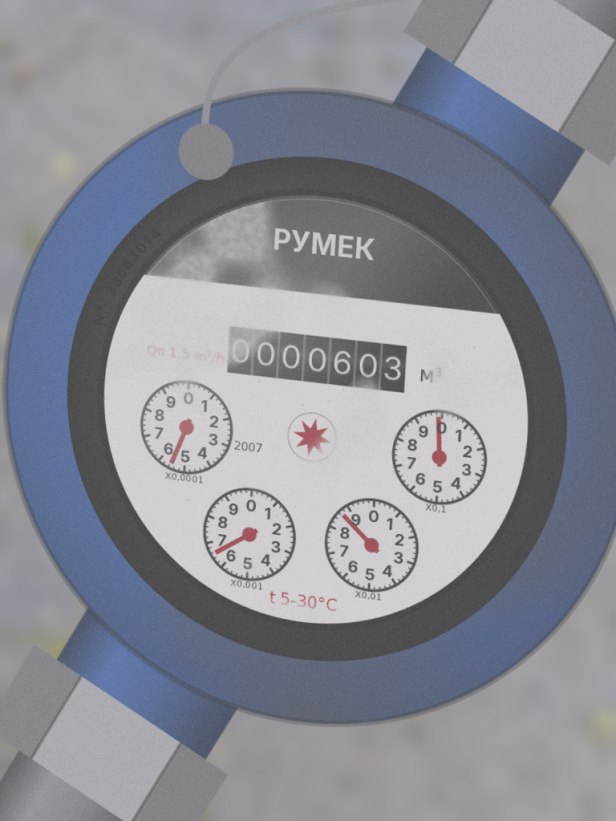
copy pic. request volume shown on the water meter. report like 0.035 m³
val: 602.9865 m³
